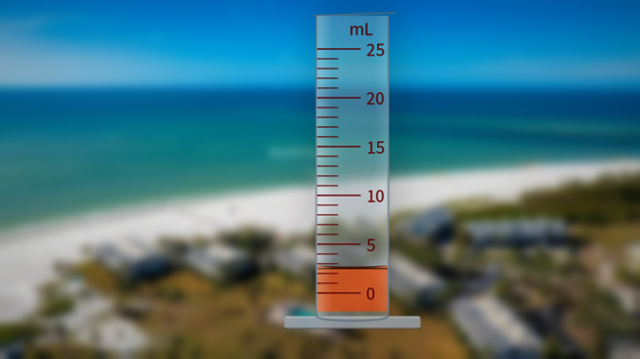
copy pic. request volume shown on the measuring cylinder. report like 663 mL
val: 2.5 mL
